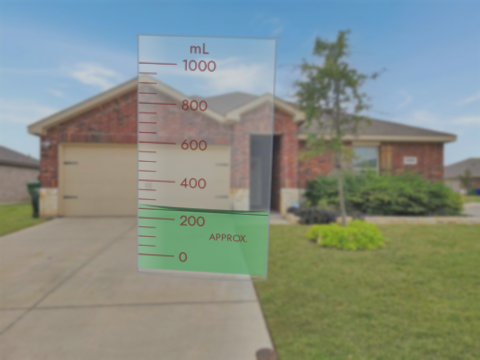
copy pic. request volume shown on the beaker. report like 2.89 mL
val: 250 mL
